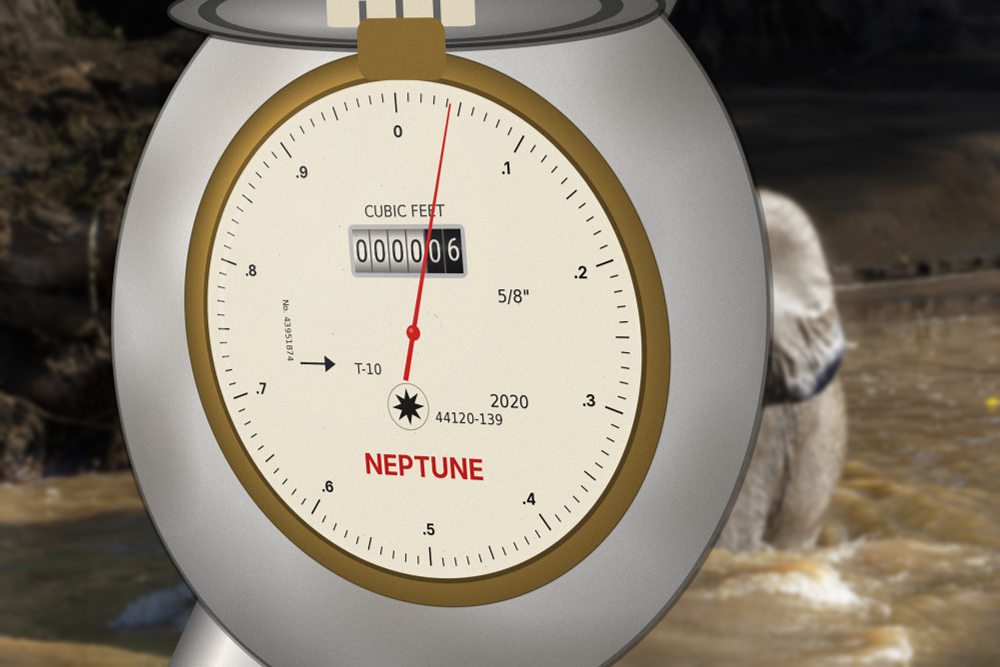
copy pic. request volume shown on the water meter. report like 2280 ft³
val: 6.04 ft³
